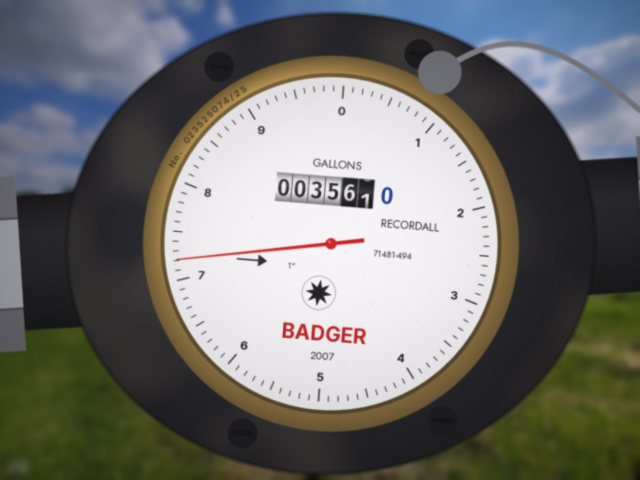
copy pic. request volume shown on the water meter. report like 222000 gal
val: 35607.2 gal
